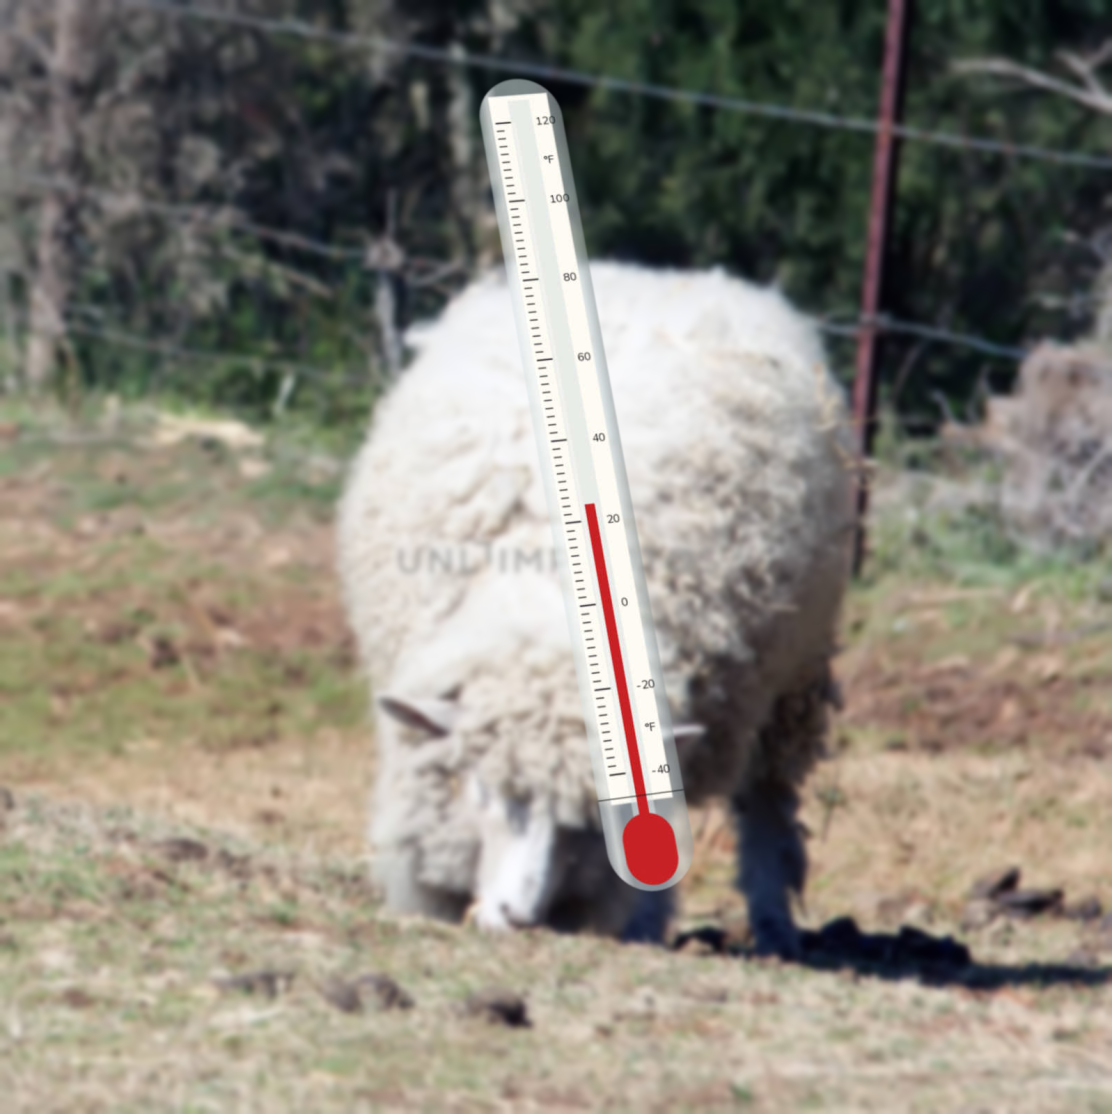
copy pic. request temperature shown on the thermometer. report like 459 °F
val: 24 °F
